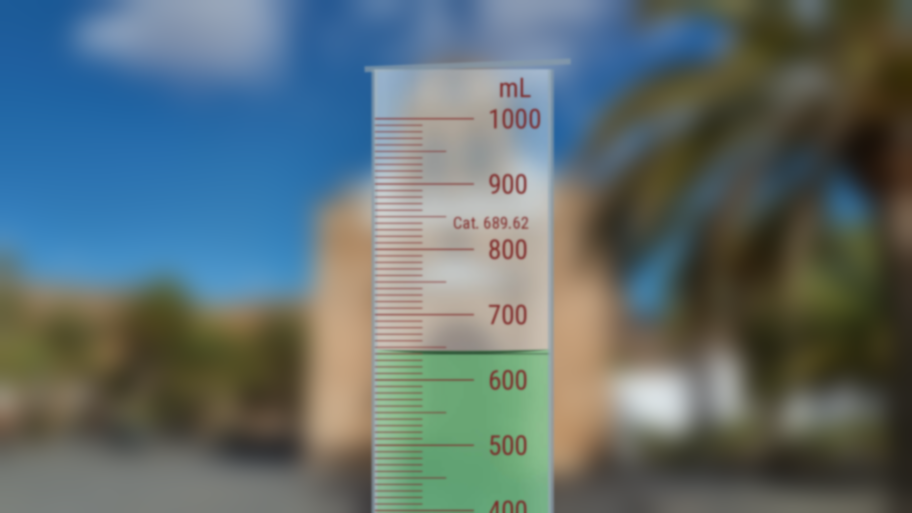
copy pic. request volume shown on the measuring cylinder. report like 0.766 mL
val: 640 mL
